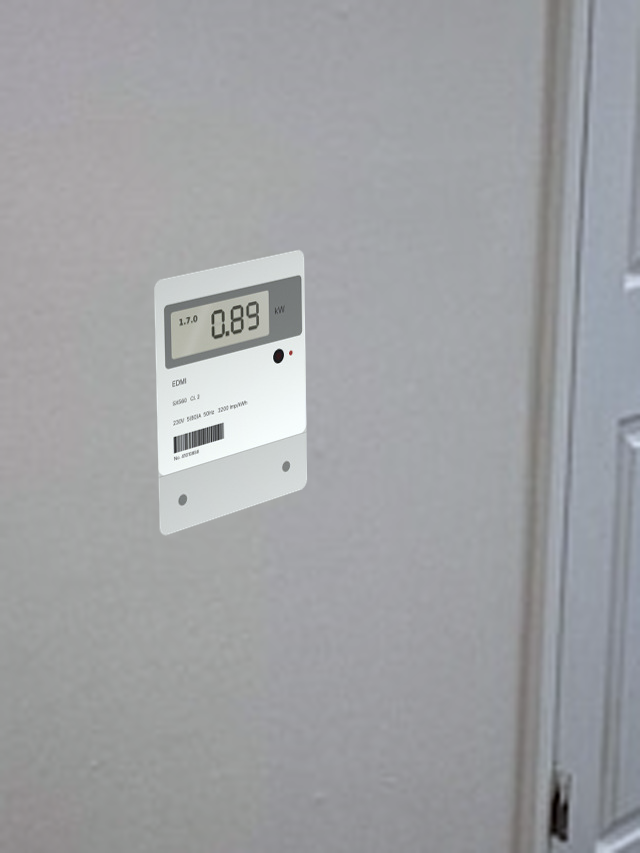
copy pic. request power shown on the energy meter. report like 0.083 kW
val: 0.89 kW
